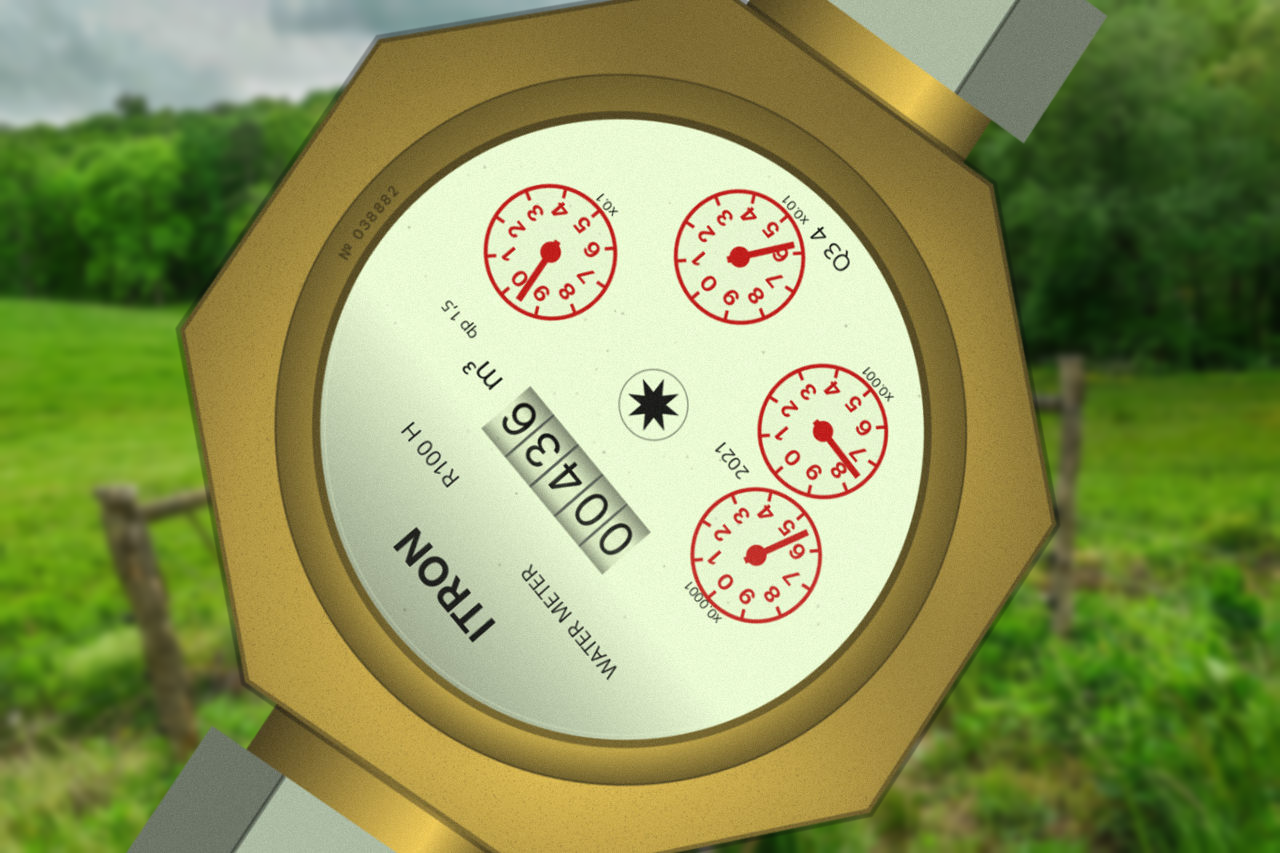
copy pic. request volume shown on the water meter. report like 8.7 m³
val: 435.9575 m³
